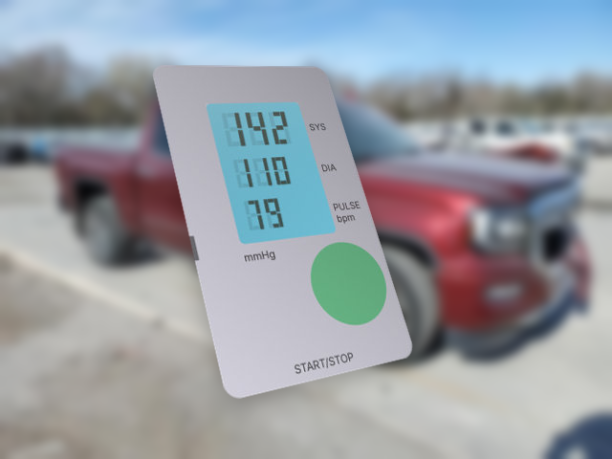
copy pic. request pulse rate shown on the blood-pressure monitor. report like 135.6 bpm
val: 79 bpm
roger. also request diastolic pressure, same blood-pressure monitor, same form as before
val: 110 mmHg
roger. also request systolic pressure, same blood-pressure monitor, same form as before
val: 142 mmHg
